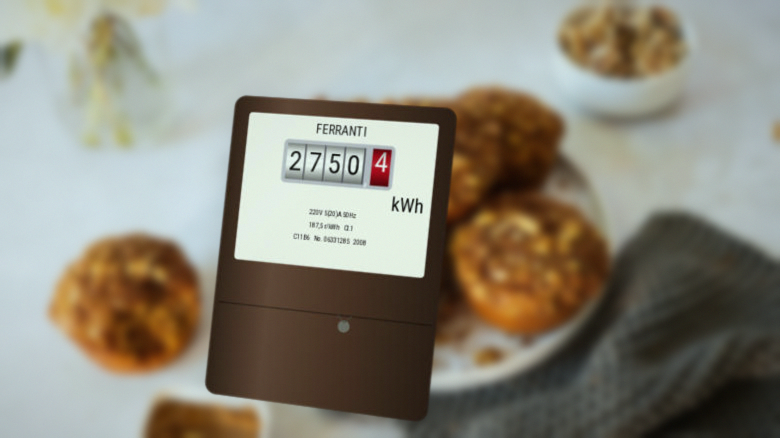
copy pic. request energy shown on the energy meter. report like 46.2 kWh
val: 2750.4 kWh
